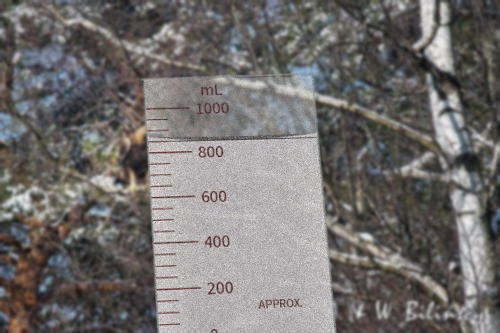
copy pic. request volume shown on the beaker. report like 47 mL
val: 850 mL
